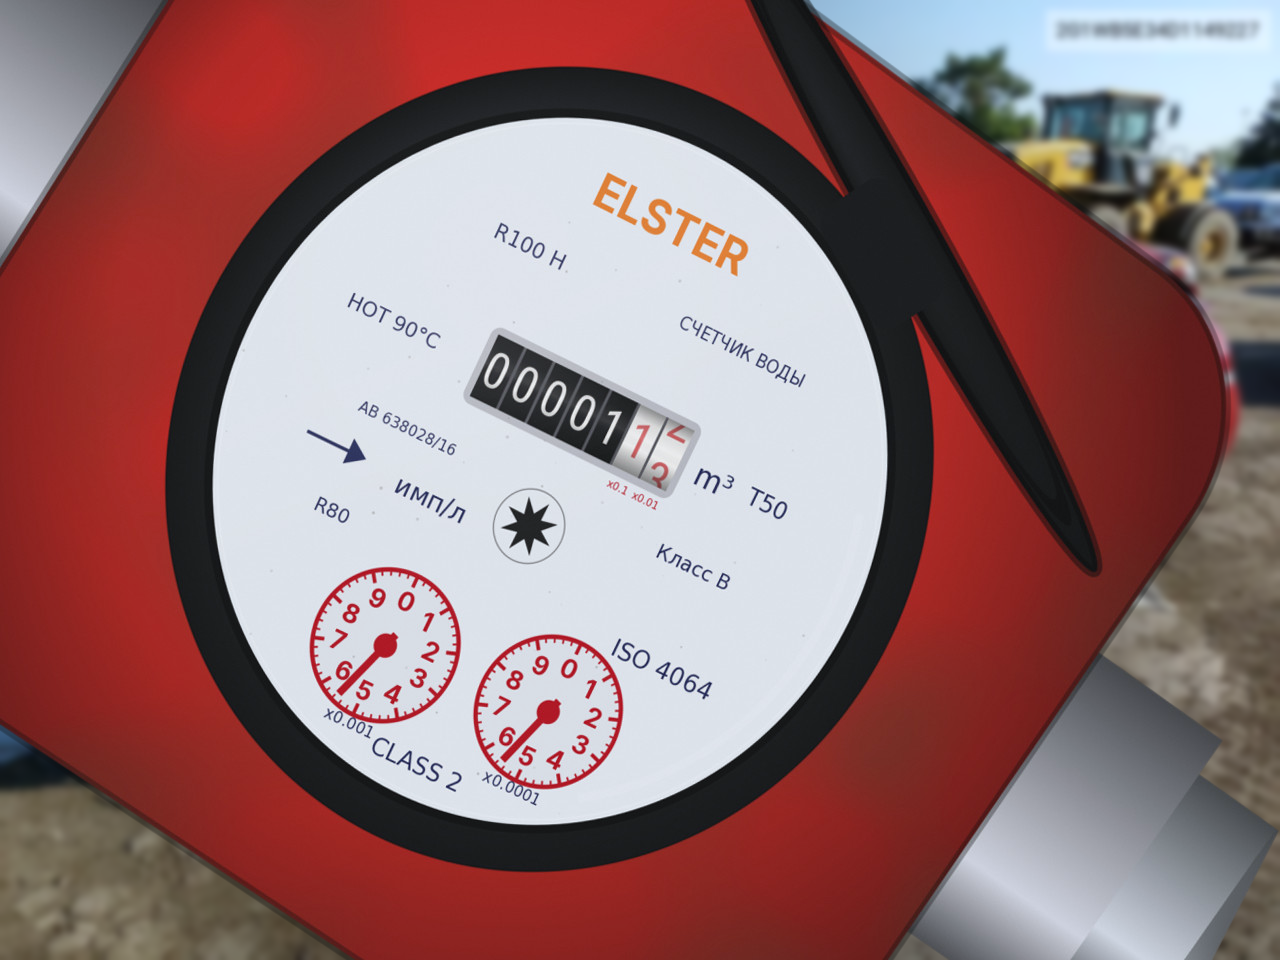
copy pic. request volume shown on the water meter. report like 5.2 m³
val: 1.1255 m³
